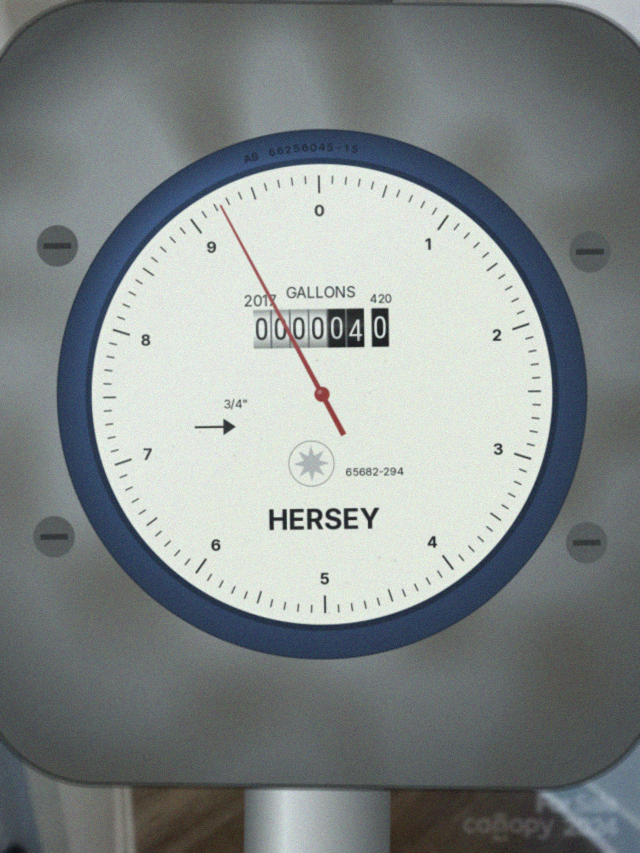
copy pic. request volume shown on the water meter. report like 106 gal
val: 39.2 gal
